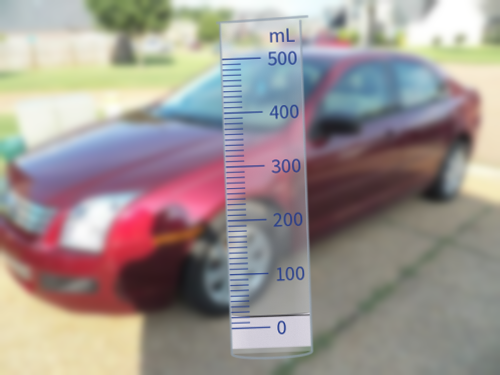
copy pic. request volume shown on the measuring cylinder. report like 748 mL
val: 20 mL
